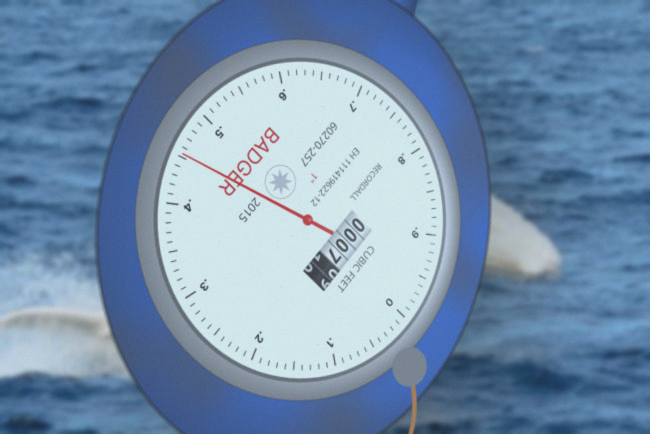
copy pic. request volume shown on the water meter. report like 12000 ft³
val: 709.45 ft³
